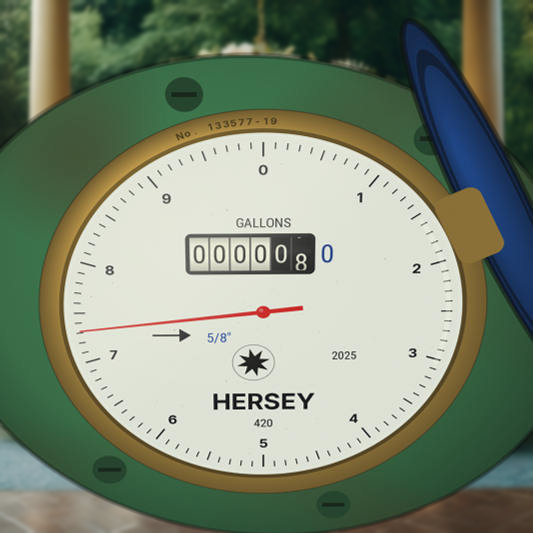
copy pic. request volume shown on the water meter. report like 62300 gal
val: 77.3 gal
